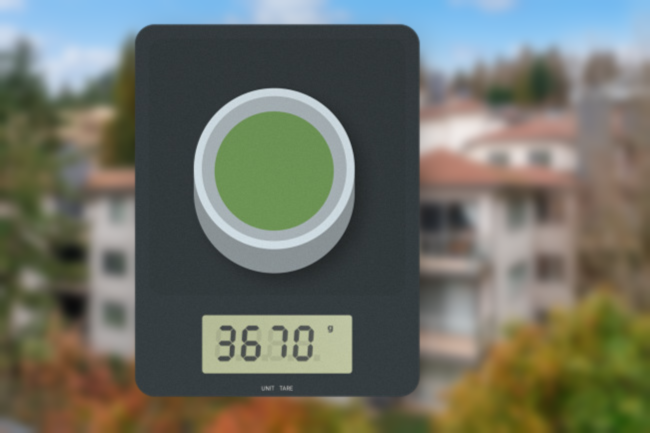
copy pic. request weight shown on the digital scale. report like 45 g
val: 3670 g
